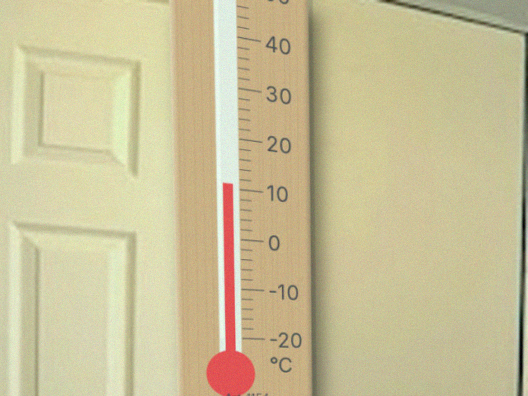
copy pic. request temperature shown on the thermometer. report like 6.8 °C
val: 11 °C
